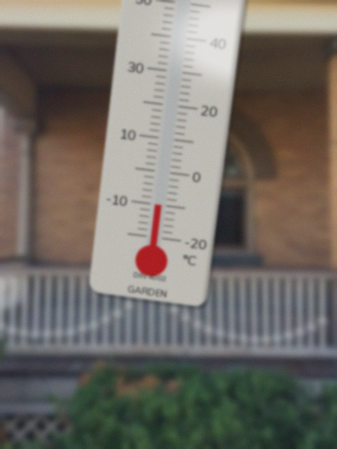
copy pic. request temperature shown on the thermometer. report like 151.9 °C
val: -10 °C
